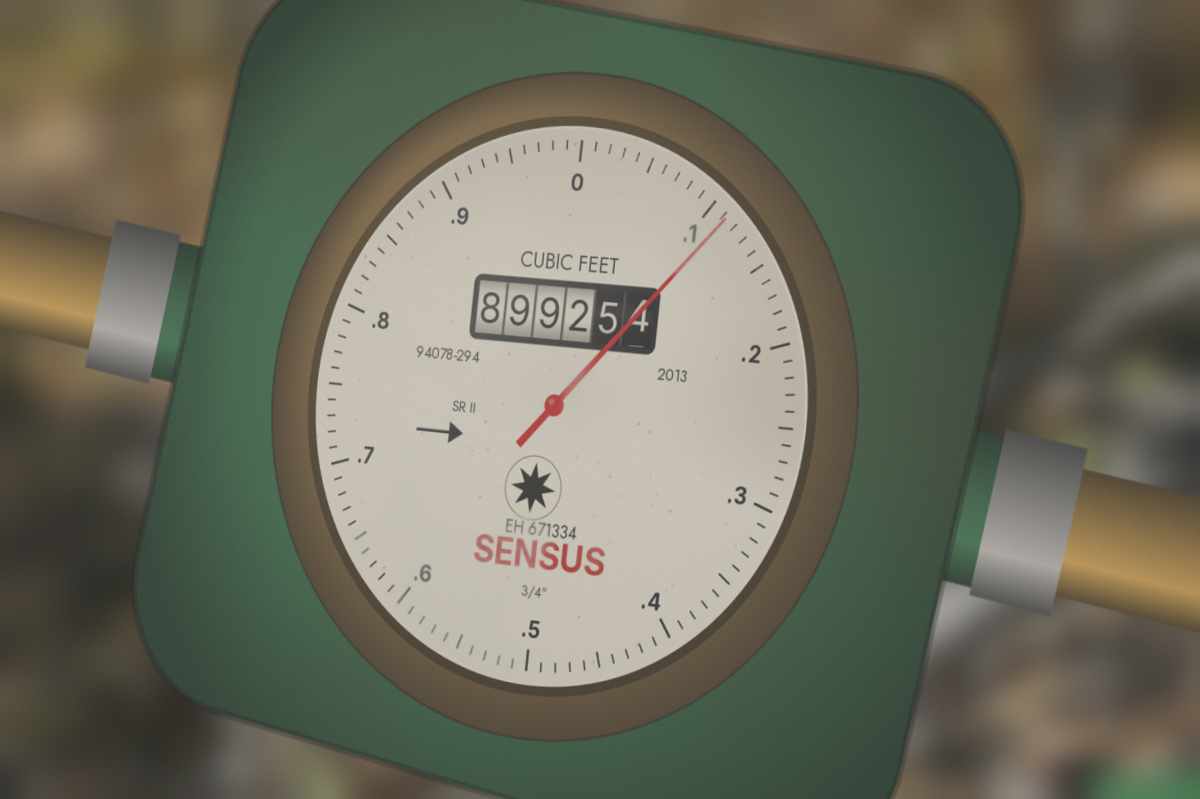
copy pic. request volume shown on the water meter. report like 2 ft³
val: 899254.11 ft³
